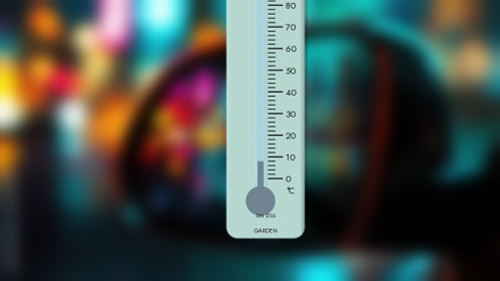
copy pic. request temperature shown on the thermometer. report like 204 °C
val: 8 °C
